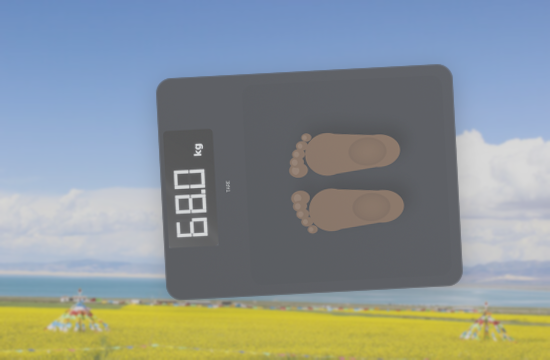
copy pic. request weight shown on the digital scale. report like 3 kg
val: 68.0 kg
